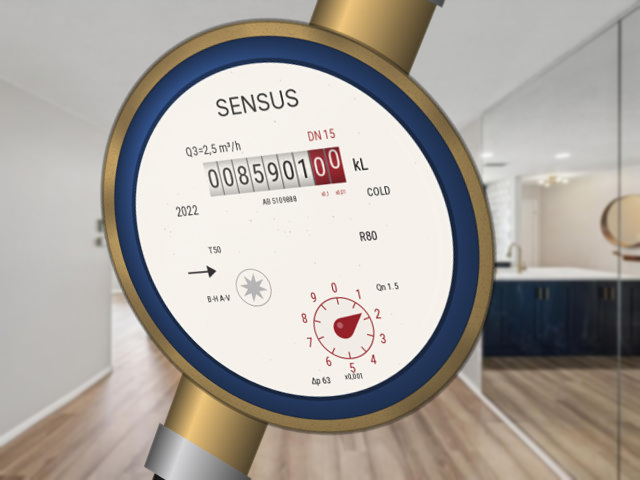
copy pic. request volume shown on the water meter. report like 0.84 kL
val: 85901.001 kL
